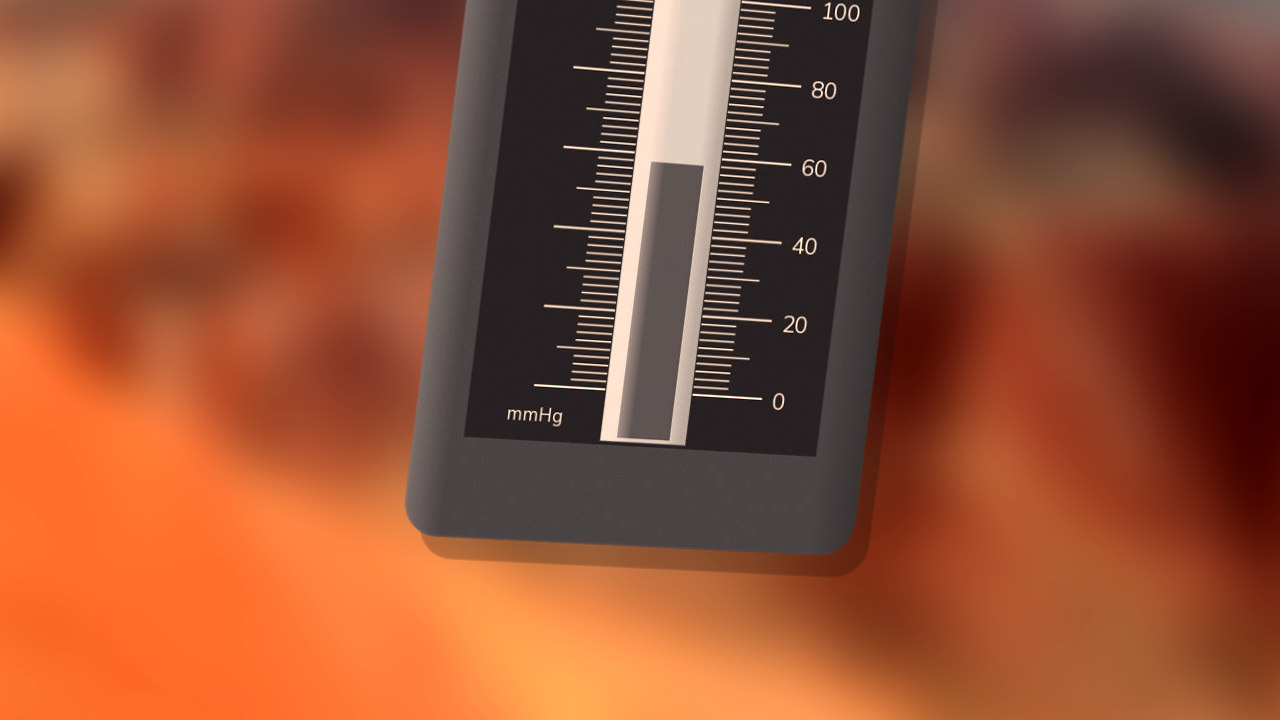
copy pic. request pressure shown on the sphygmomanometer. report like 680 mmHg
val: 58 mmHg
